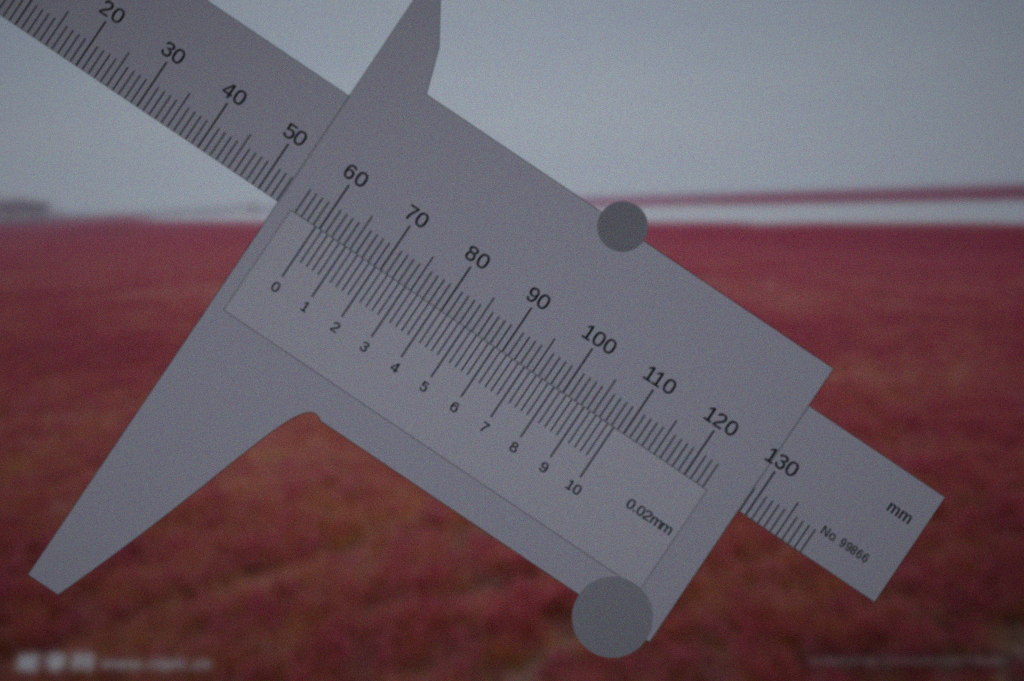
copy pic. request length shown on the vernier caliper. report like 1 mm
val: 59.4 mm
